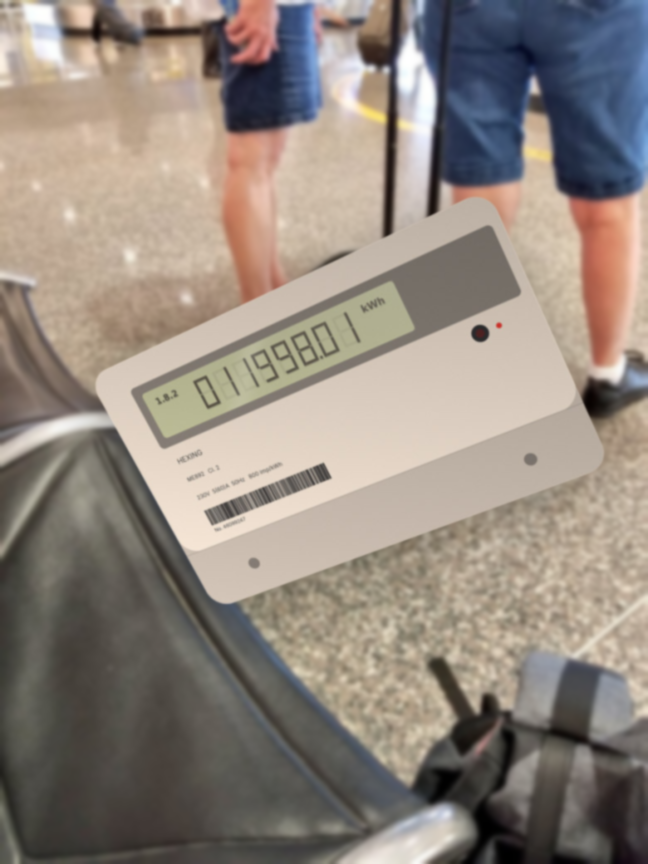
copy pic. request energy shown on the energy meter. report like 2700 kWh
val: 11998.01 kWh
